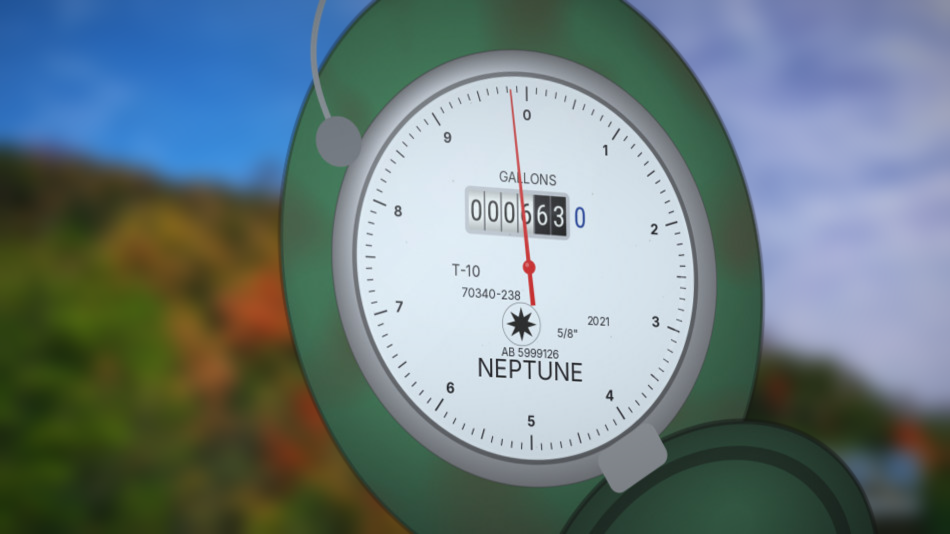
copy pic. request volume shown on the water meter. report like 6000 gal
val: 6629.8 gal
